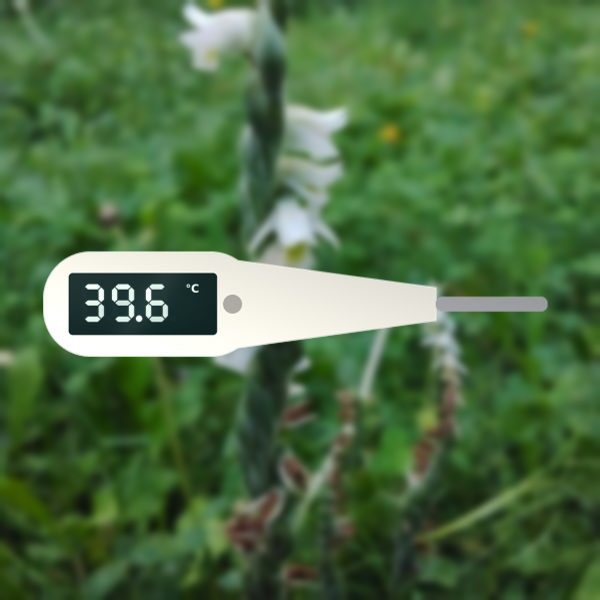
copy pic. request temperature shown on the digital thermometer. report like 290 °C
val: 39.6 °C
